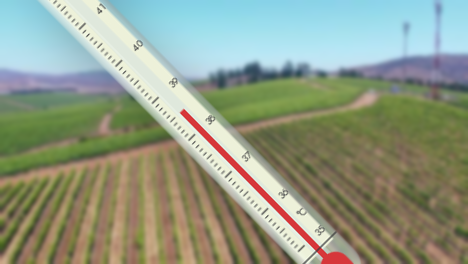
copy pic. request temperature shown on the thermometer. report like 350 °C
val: 38.5 °C
